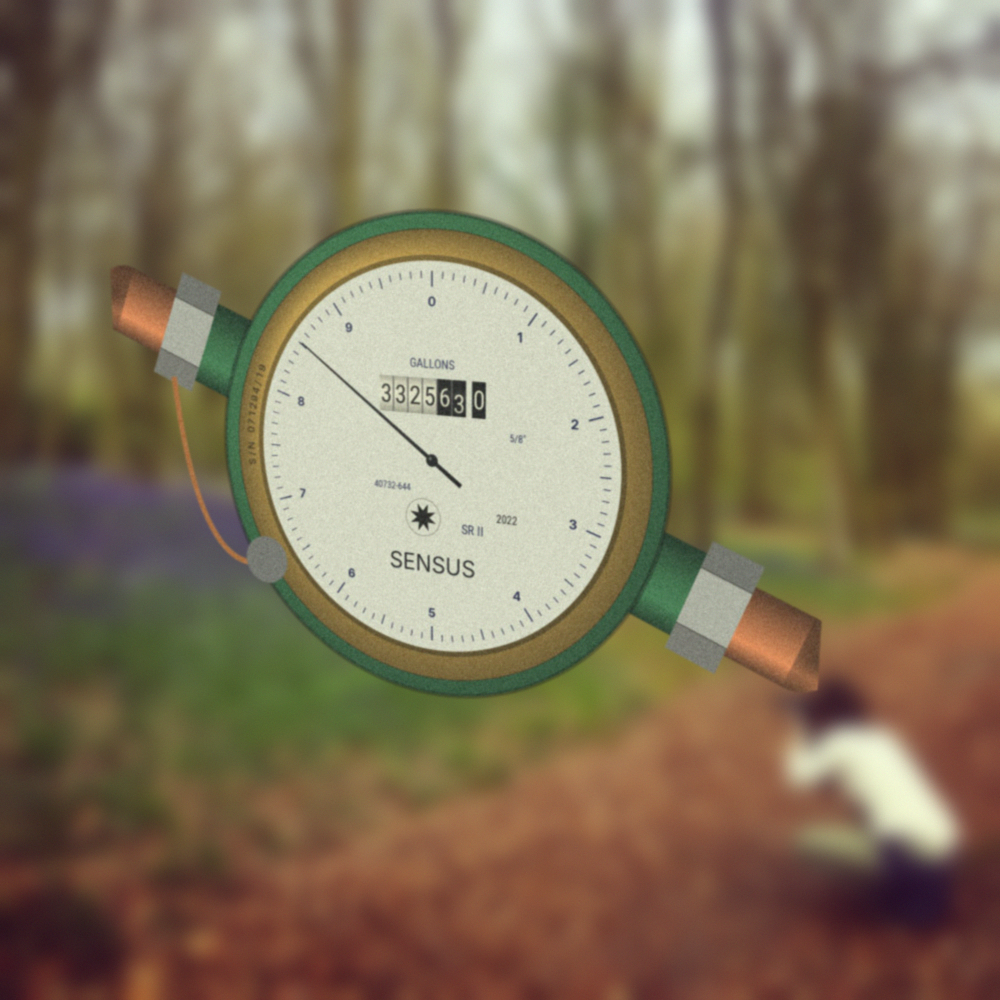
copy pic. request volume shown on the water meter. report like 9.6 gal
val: 3325628.5 gal
